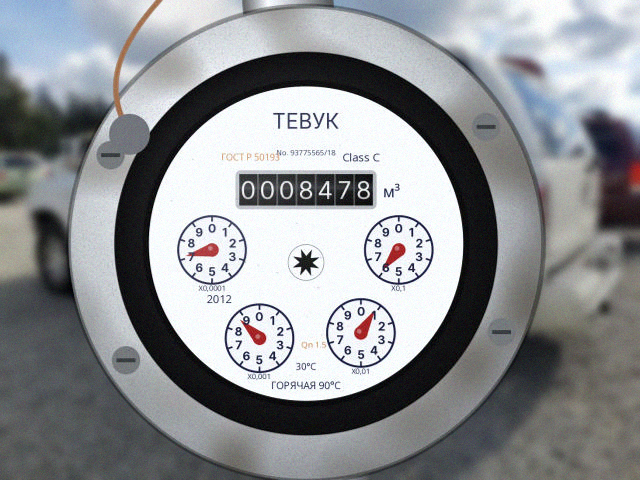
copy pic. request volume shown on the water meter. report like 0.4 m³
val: 8478.6087 m³
